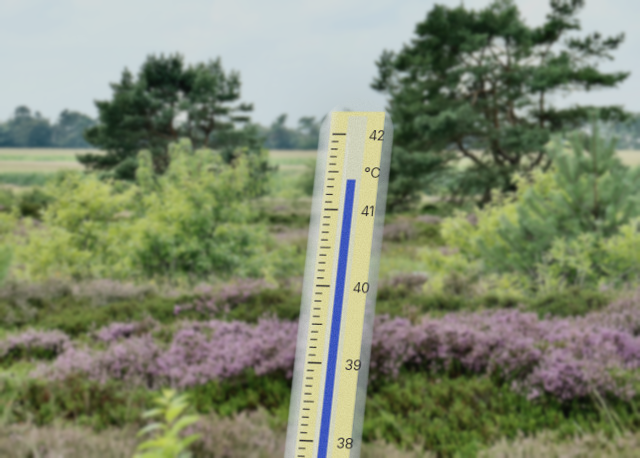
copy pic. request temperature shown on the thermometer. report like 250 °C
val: 41.4 °C
